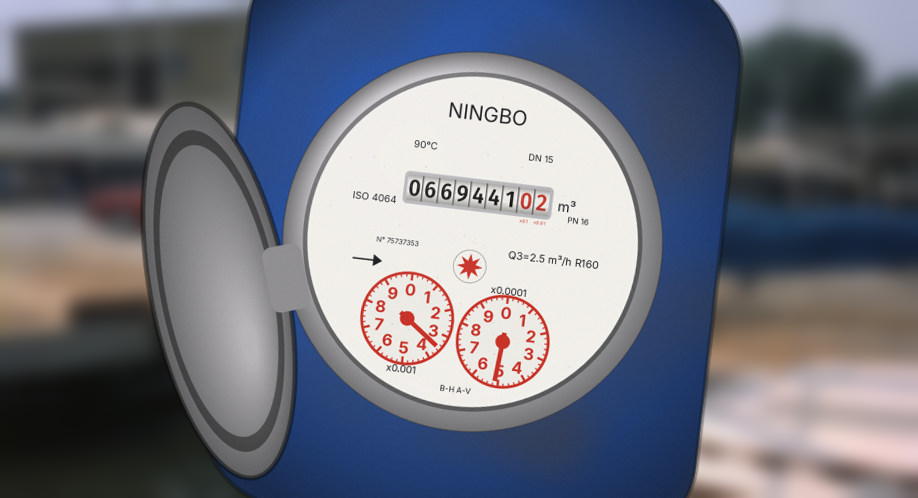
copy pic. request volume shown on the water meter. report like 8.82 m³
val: 669441.0235 m³
